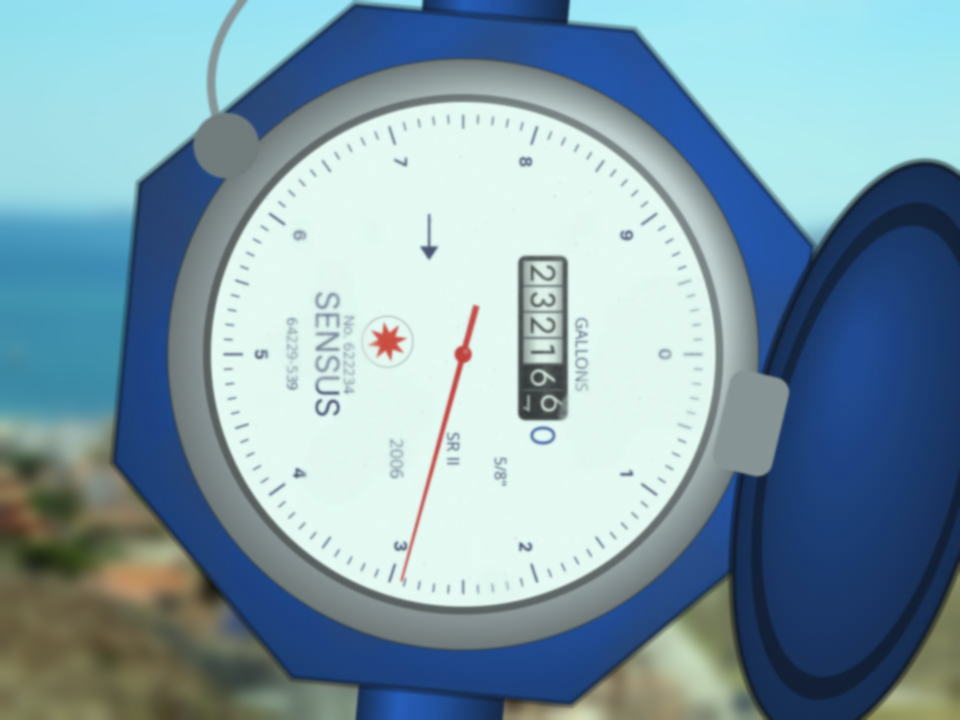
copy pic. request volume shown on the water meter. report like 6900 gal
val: 2321662.9 gal
